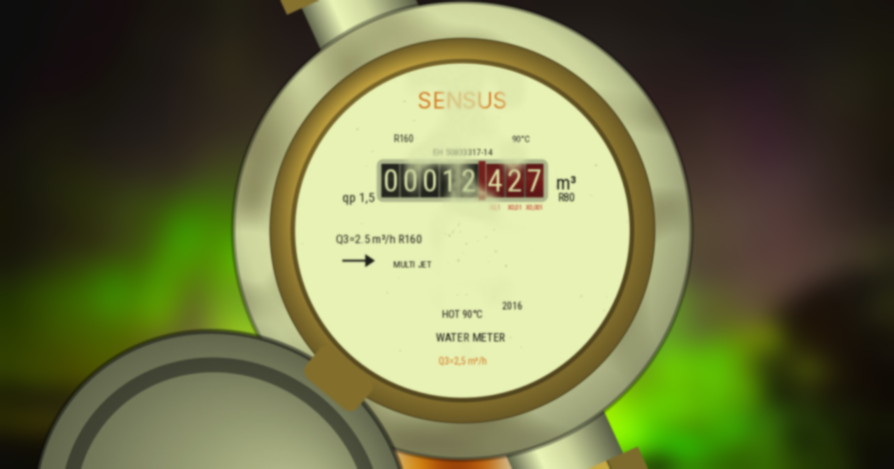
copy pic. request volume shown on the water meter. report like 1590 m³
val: 12.427 m³
